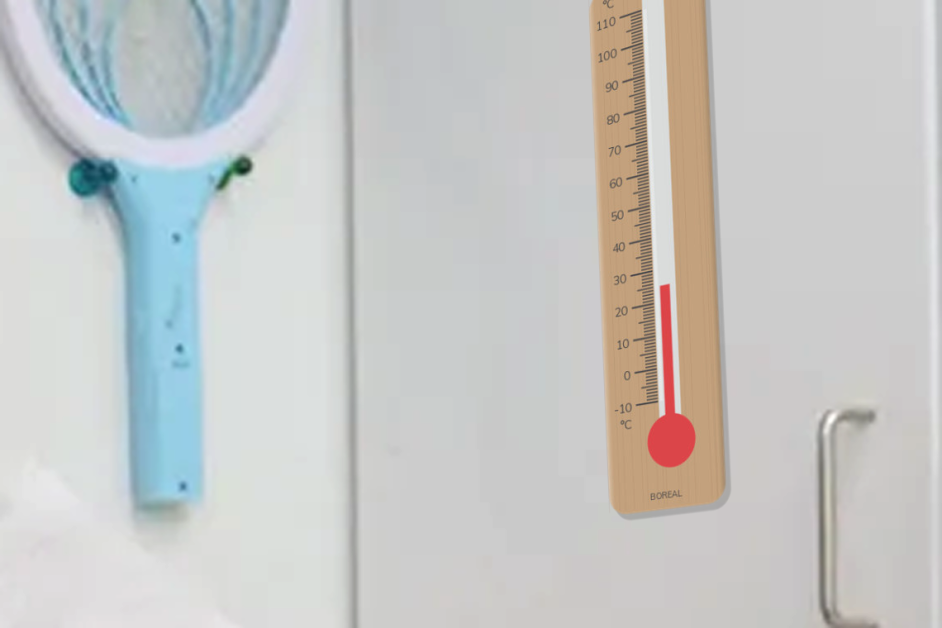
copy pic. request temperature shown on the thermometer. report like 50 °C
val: 25 °C
